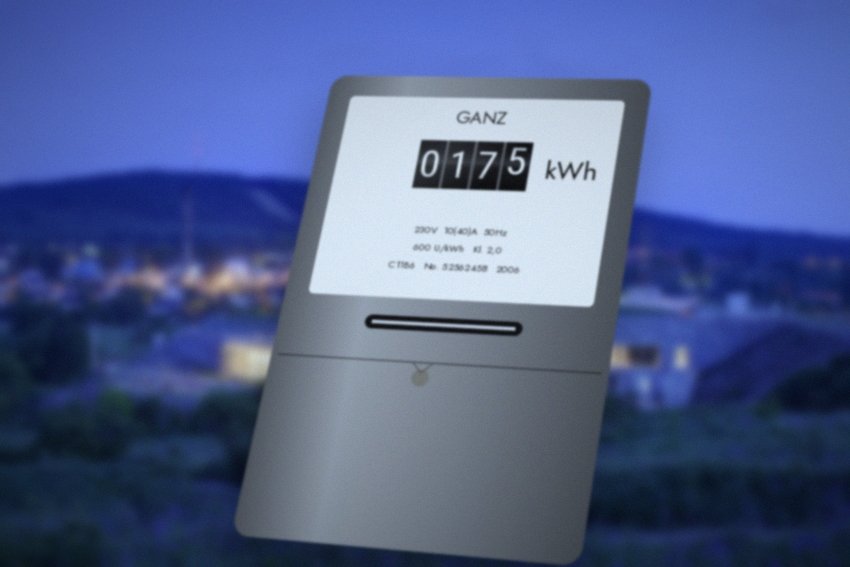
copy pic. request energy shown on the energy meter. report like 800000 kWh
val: 175 kWh
